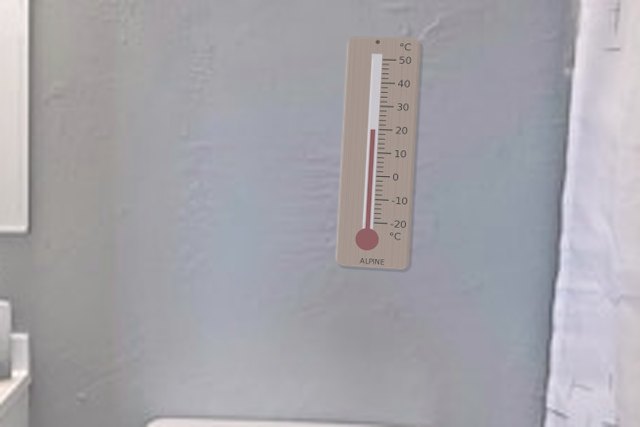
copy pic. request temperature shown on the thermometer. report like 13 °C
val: 20 °C
